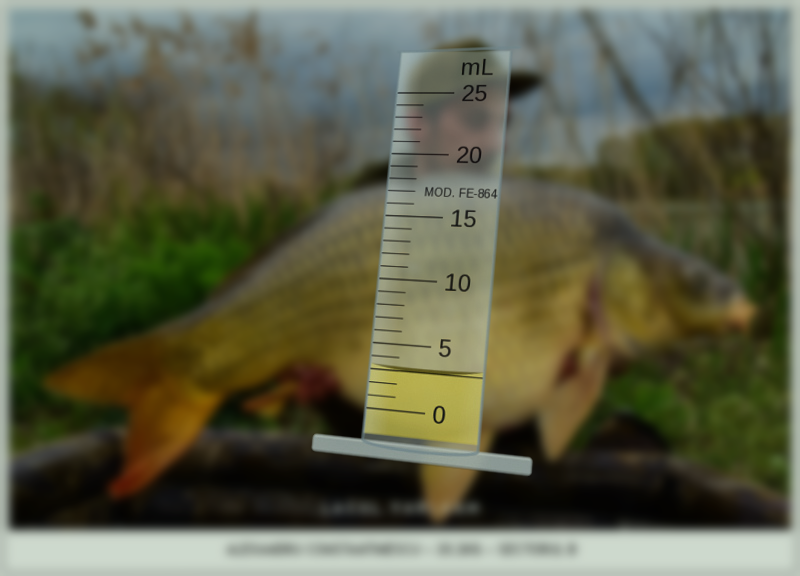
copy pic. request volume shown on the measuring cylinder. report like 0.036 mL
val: 3 mL
